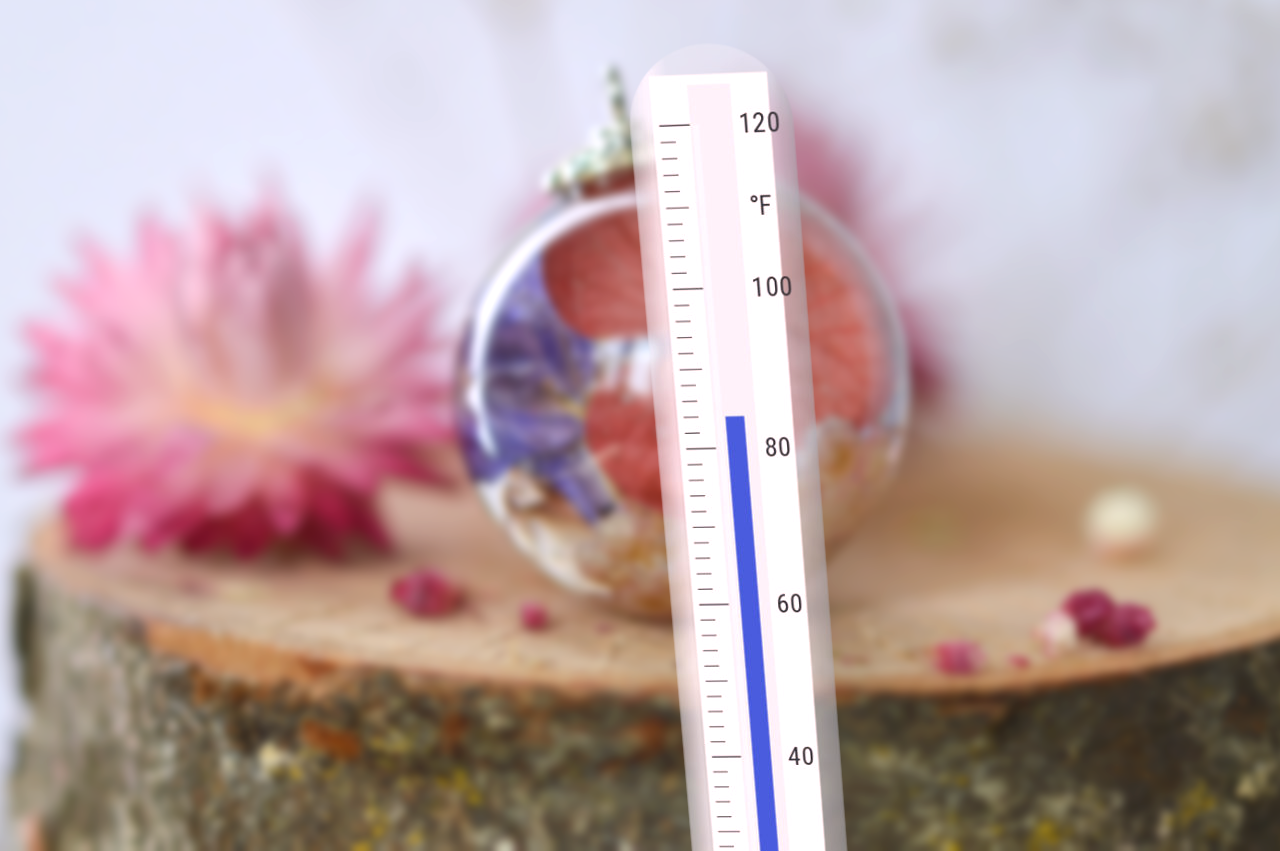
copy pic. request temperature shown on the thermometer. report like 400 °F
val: 84 °F
